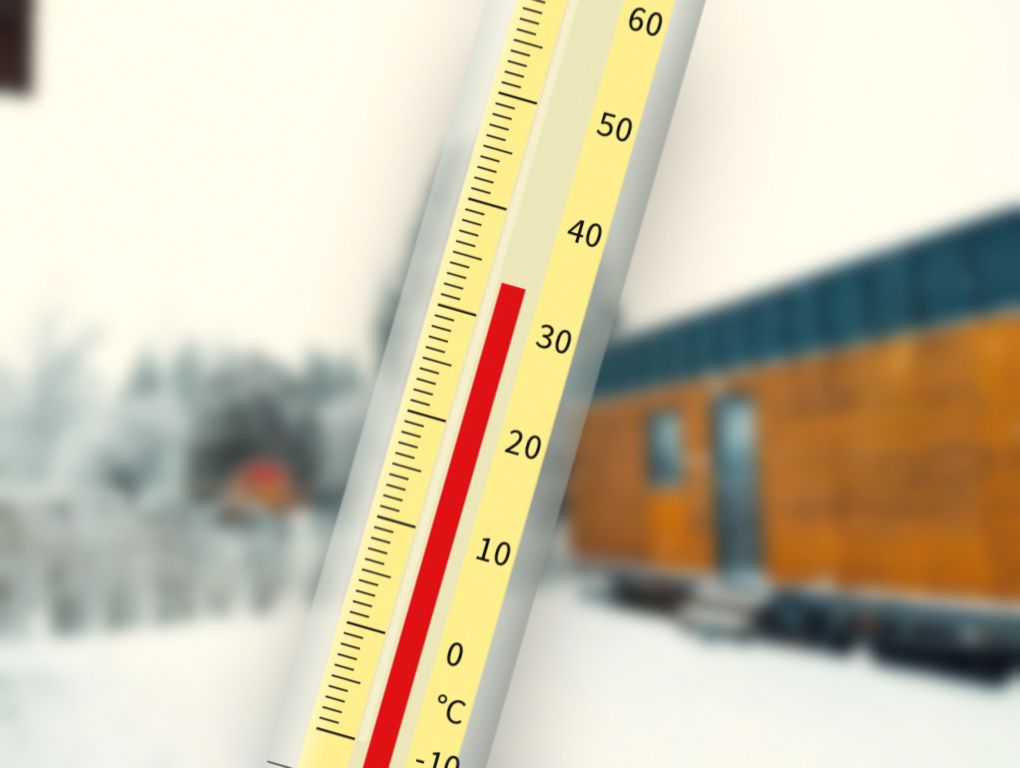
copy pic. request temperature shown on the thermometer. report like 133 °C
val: 33.5 °C
